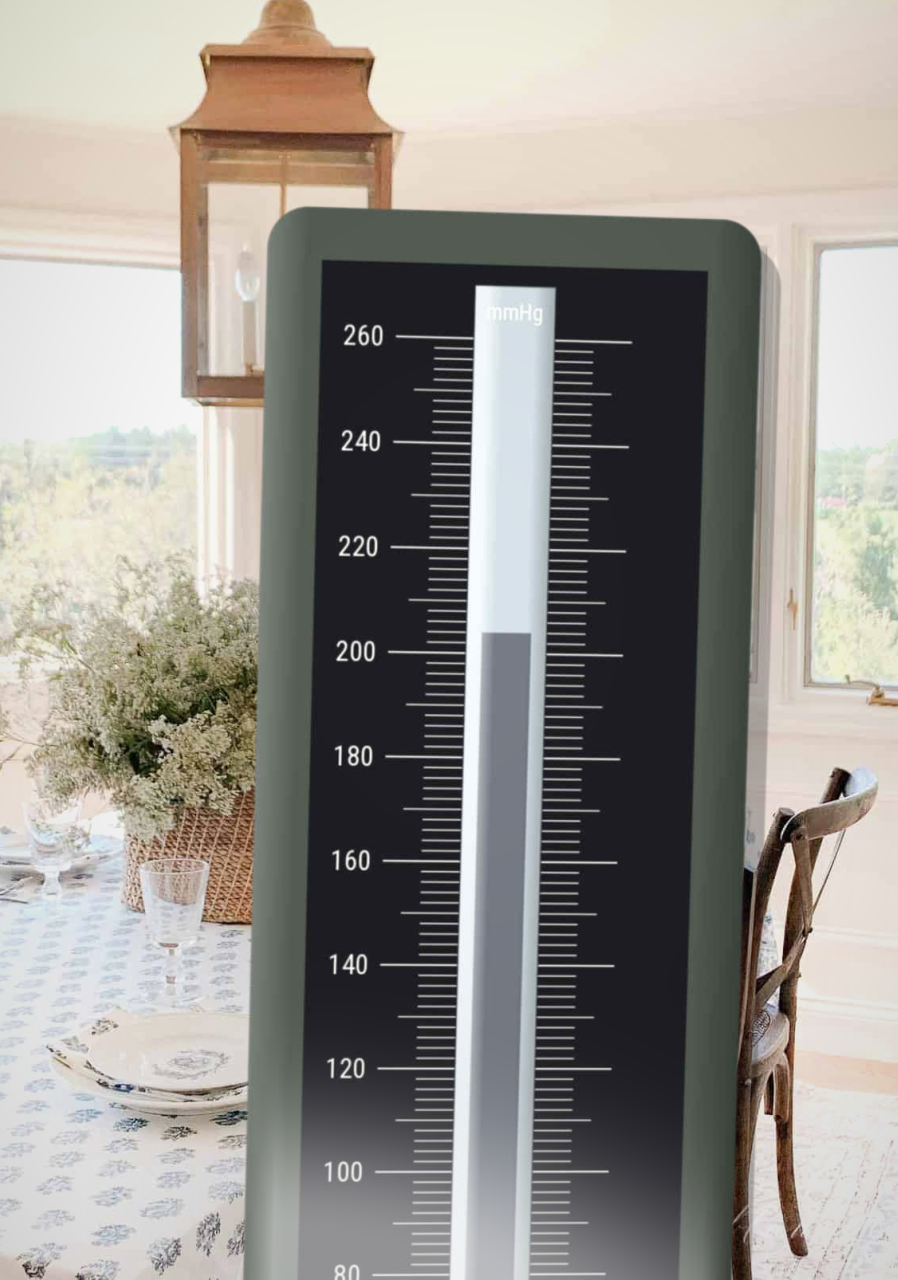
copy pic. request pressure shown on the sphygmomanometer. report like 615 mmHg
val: 204 mmHg
